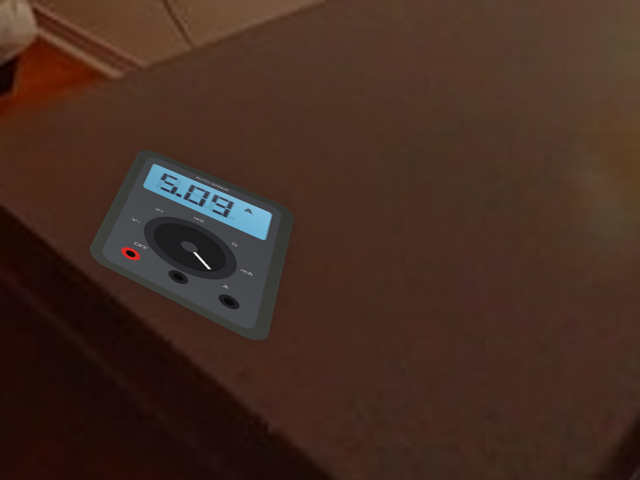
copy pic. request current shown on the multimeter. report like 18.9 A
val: 5.09 A
